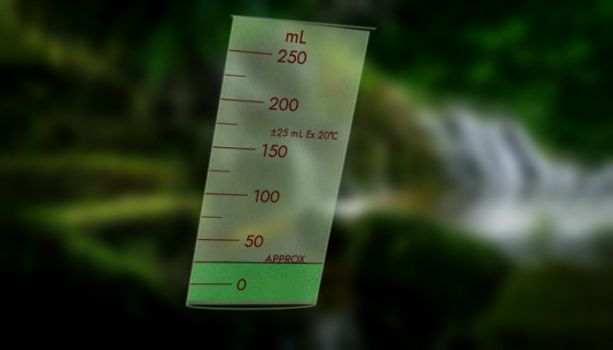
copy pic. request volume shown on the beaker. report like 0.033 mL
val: 25 mL
